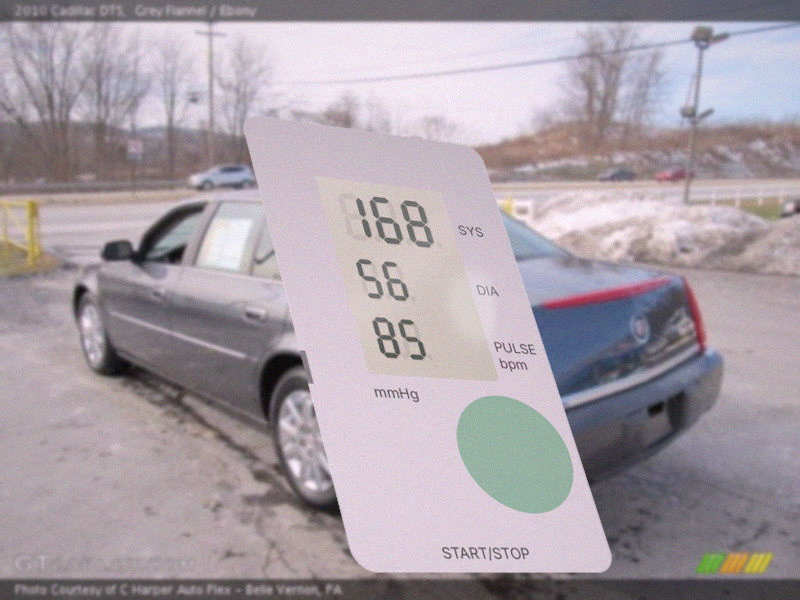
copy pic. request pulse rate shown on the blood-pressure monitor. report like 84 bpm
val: 85 bpm
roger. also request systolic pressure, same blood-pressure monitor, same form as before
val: 168 mmHg
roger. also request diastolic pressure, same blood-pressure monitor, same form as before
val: 56 mmHg
